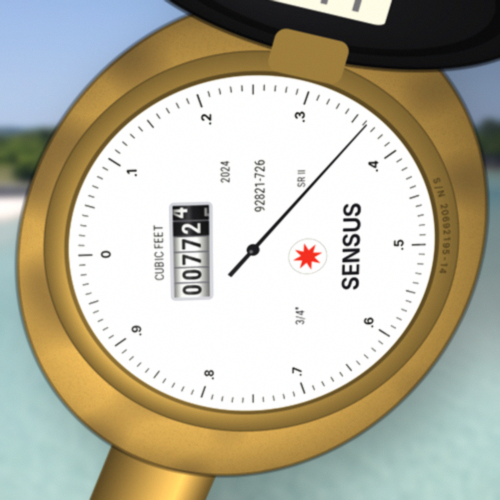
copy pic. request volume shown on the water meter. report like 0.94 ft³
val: 7724.36 ft³
